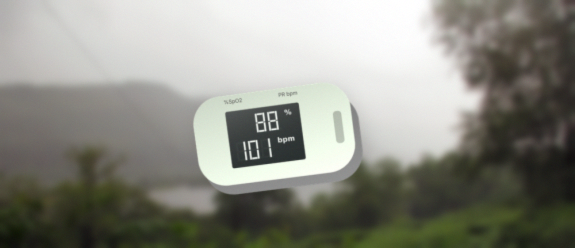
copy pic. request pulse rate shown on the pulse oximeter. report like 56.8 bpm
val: 101 bpm
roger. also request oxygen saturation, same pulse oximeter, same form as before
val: 88 %
